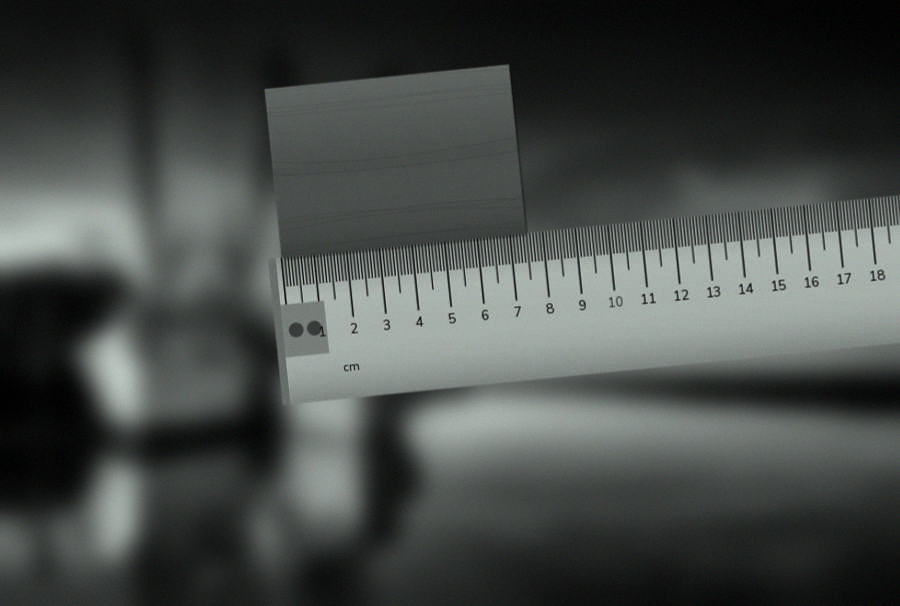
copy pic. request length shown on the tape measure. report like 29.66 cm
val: 7.5 cm
